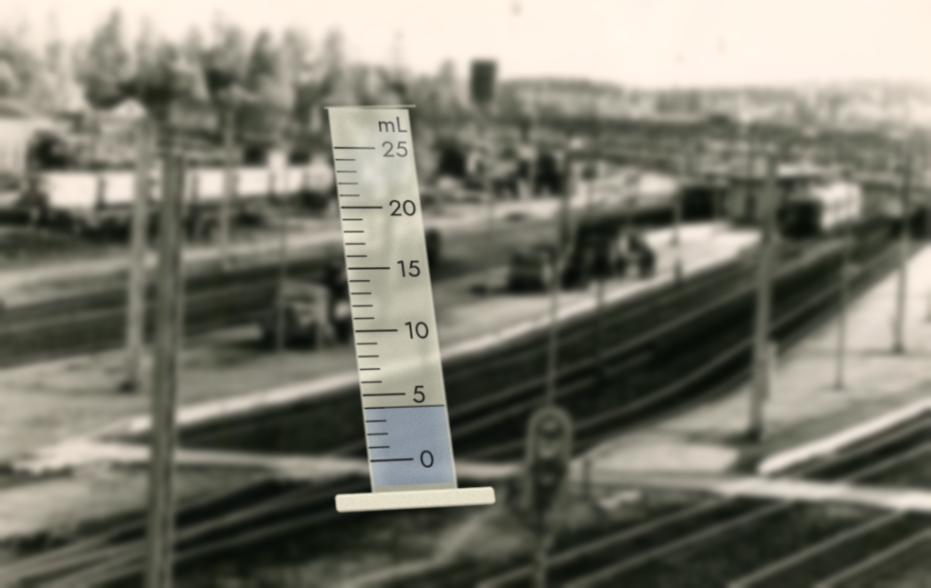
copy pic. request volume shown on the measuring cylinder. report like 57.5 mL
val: 4 mL
